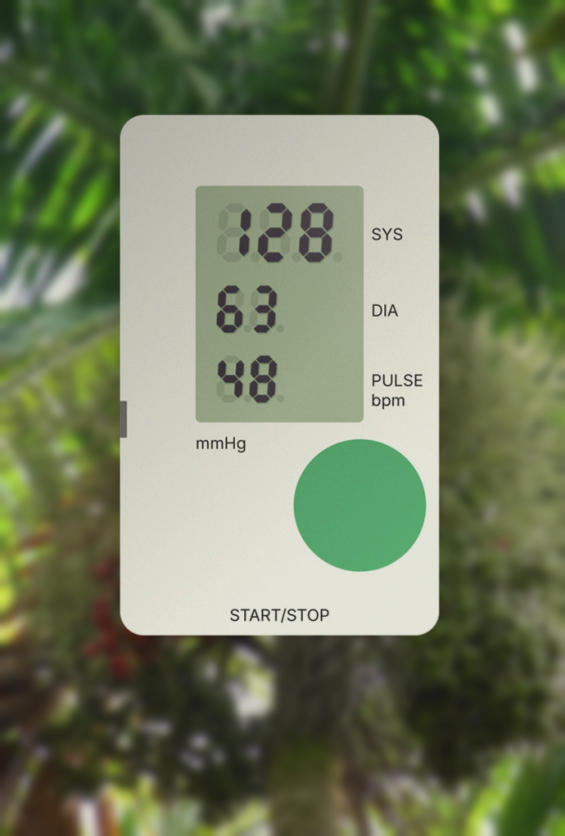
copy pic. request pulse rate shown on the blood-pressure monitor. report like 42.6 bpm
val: 48 bpm
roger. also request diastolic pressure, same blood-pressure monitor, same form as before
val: 63 mmHg
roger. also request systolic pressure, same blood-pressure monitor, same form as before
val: 128 mmHg
